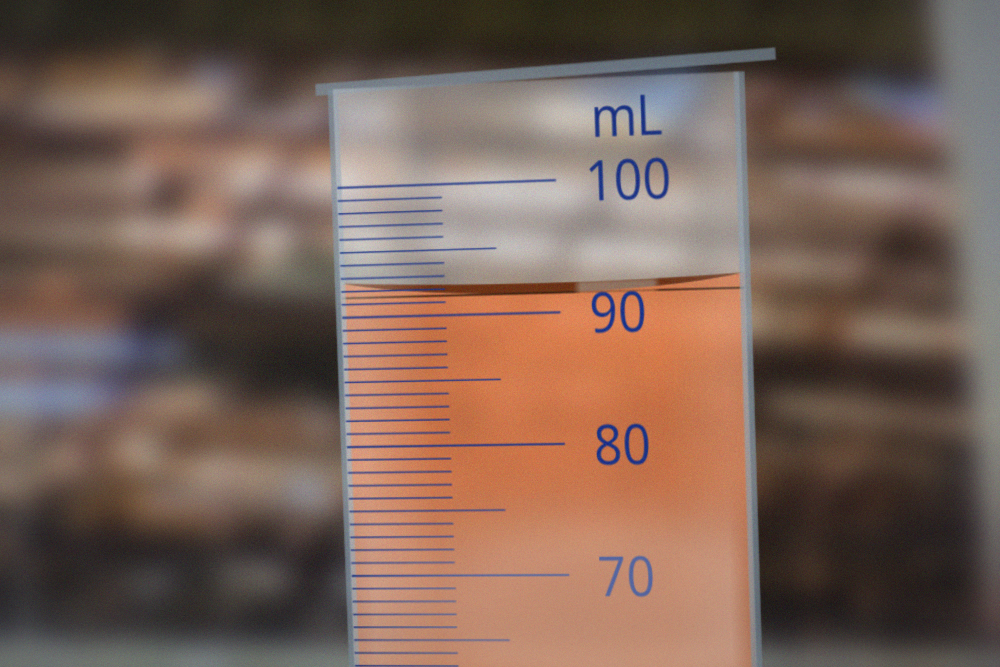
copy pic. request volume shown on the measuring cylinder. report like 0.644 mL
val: 91.5 mL
